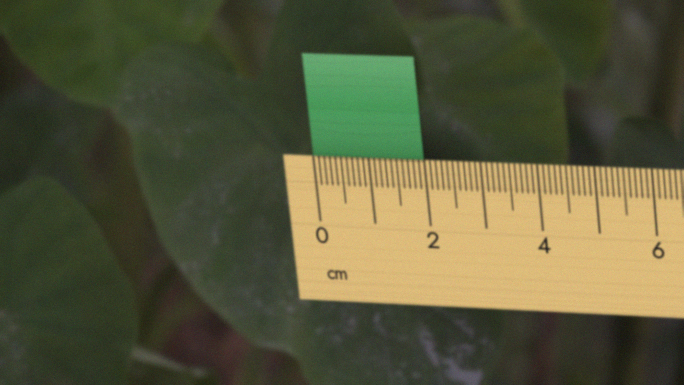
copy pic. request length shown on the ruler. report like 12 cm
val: 2 cm
